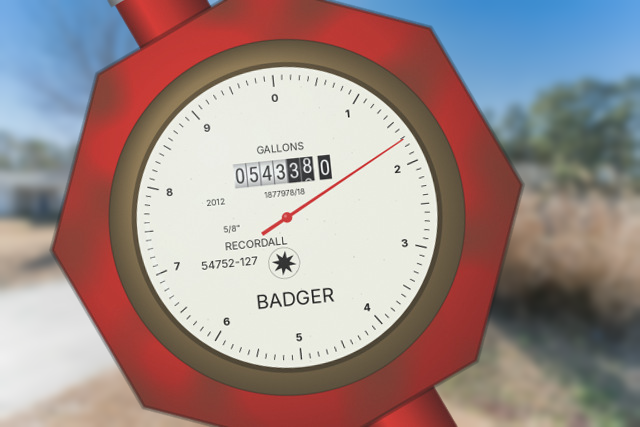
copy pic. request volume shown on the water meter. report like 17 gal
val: 543381.7 gal
